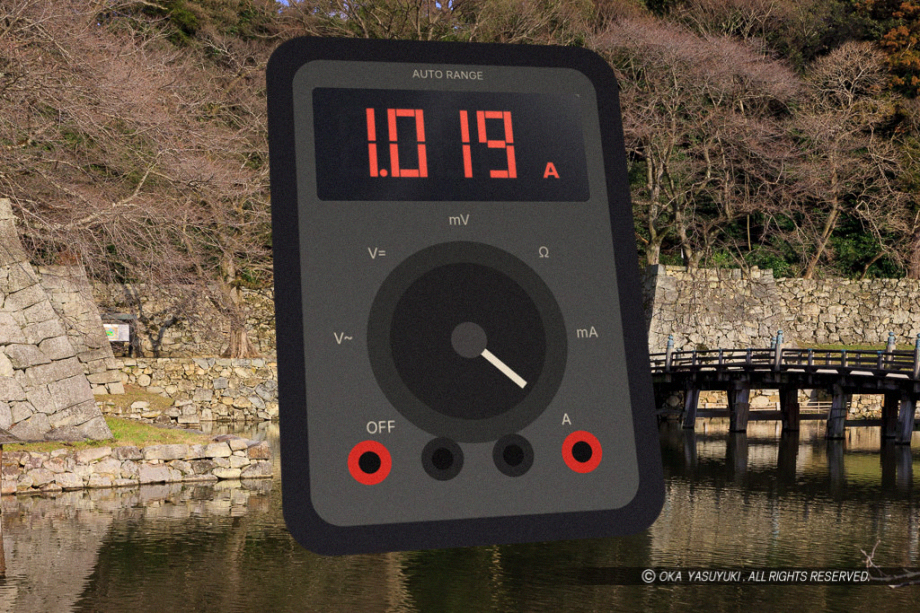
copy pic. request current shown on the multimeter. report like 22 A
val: 1.019 A
